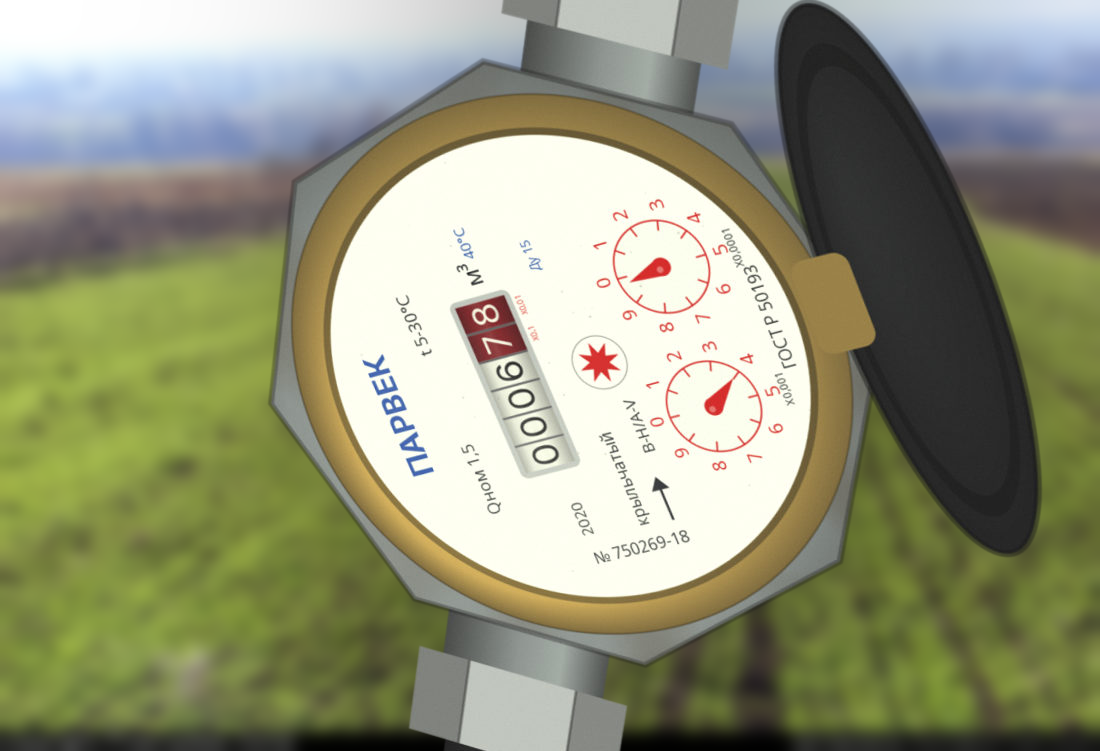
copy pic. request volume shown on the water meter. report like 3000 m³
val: 6.7839 m³
